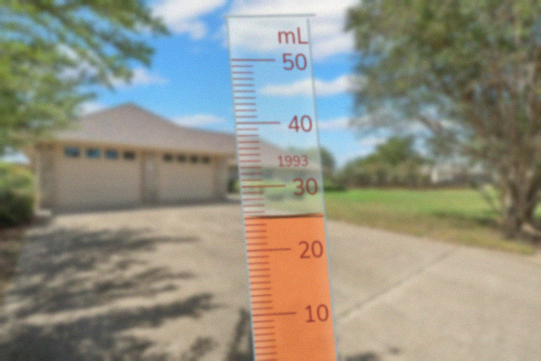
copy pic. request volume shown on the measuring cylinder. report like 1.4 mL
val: 25 mL
